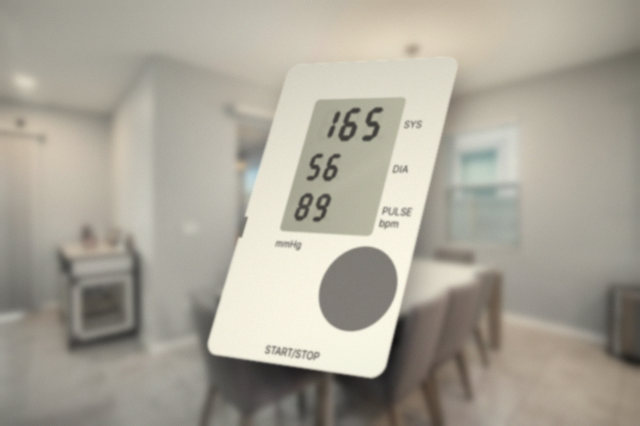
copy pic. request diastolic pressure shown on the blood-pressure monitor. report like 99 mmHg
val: 56 mmHg
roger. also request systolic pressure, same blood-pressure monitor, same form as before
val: 165 mmHg
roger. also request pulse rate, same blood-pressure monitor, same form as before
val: 89 bpm
